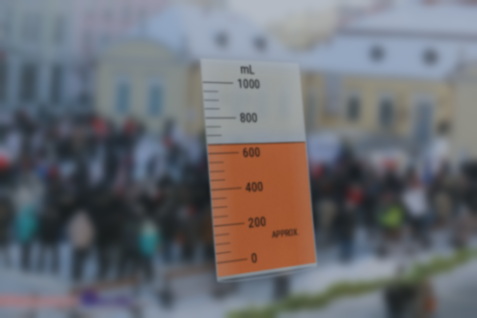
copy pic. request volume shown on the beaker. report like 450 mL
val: 650 mL
